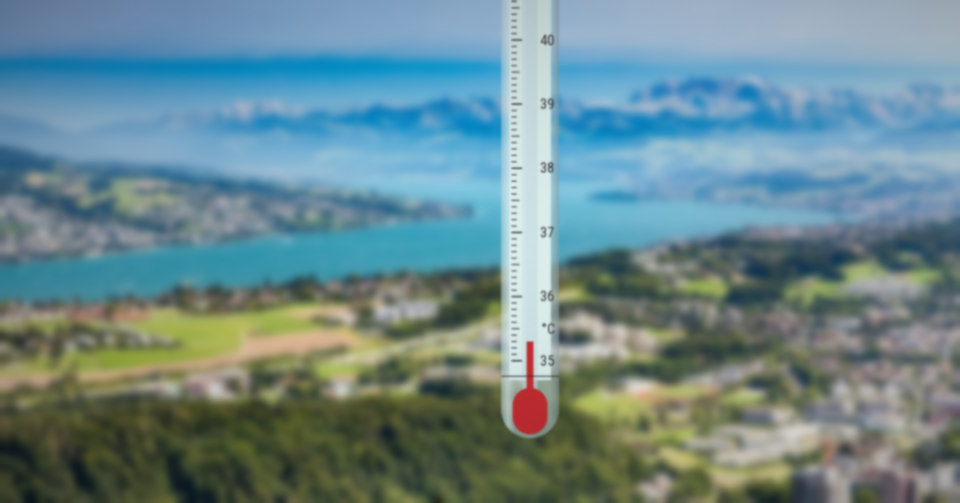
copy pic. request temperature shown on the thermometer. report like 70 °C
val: 35.3 °C
